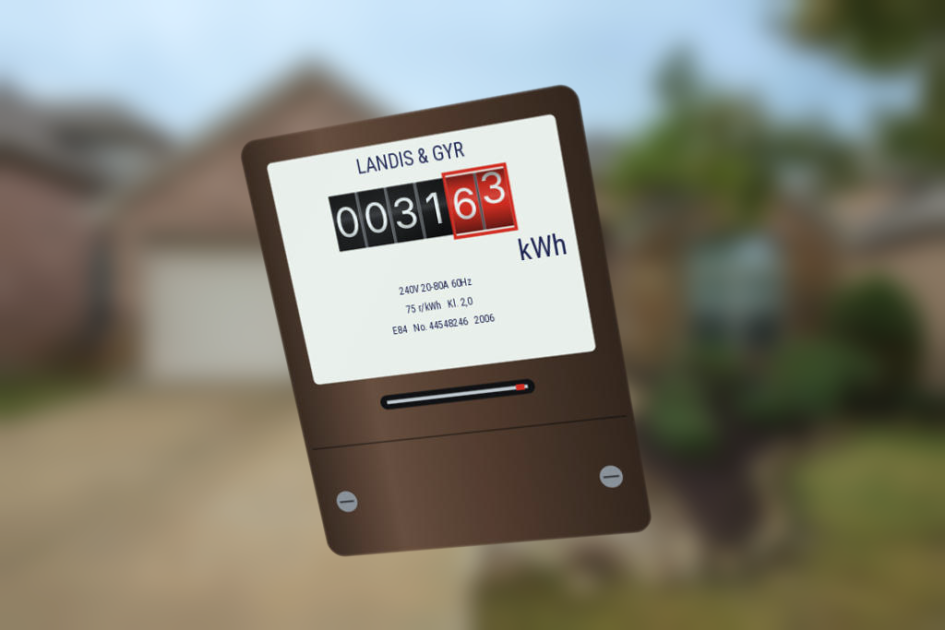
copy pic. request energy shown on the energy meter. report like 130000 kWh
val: 31.63 kWh
